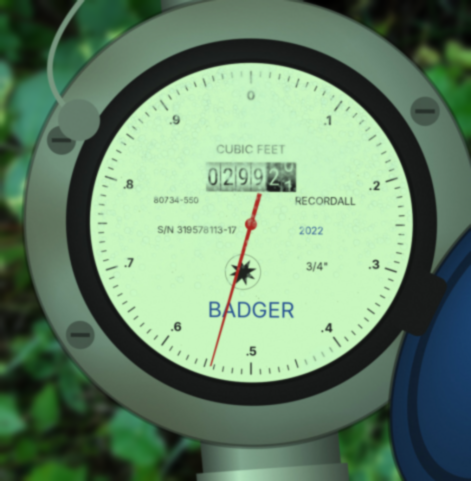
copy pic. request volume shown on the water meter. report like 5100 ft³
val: 29920.54 ft³
